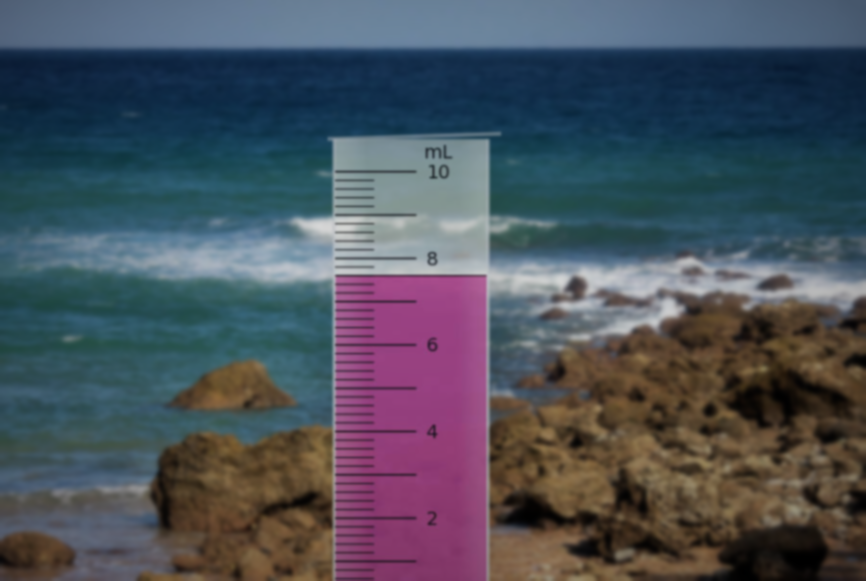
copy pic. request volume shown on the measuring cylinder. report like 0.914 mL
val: 7.6 mL
